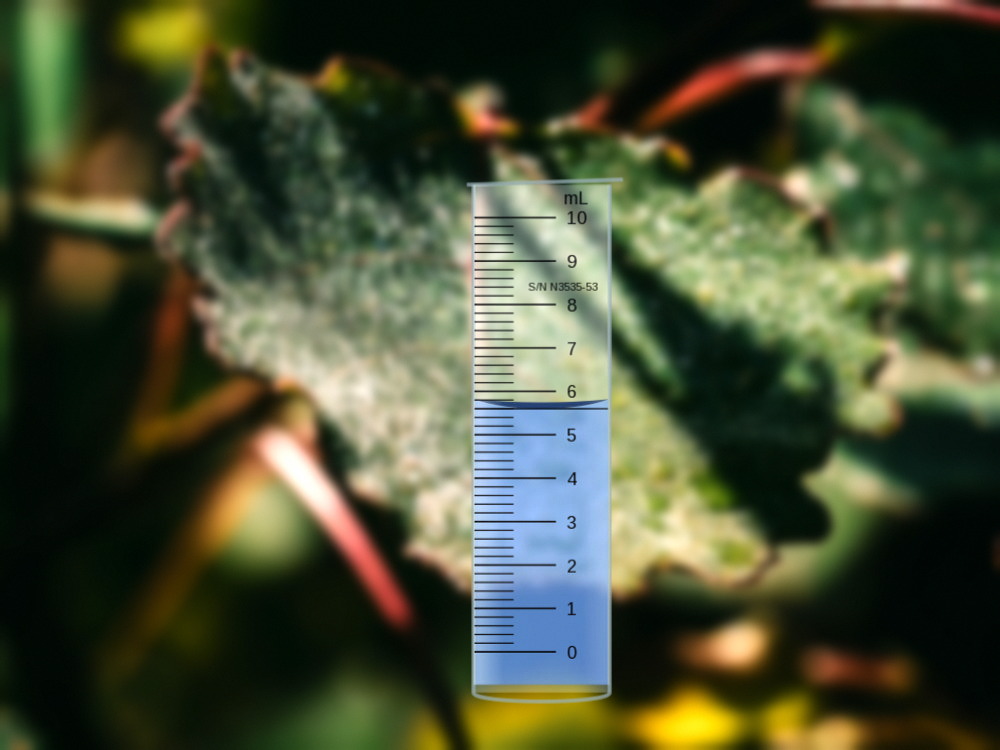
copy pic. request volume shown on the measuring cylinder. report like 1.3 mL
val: 5.6 mL
